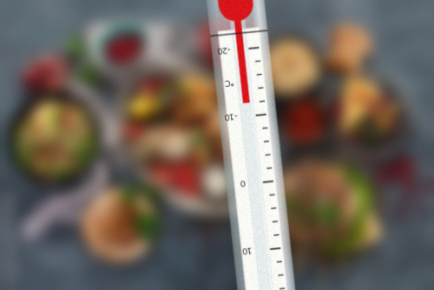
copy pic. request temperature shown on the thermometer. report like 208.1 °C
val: -12 °C
